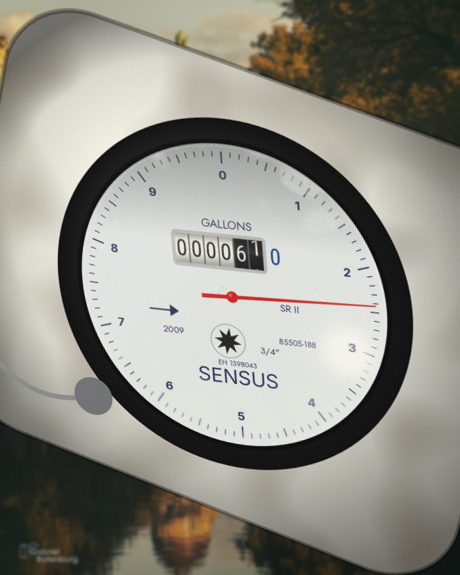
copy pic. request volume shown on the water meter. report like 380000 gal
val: 612.4 gal
